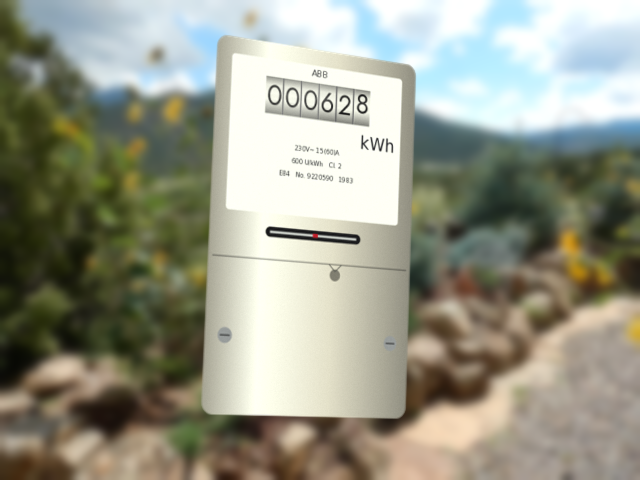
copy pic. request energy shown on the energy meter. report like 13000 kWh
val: 628 kWh
